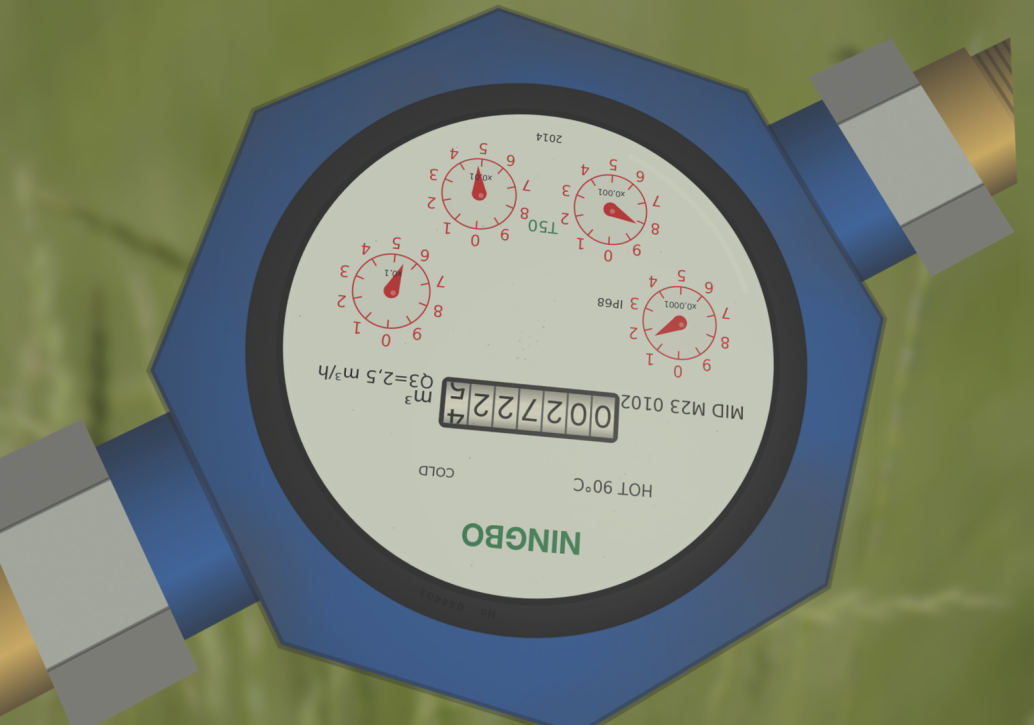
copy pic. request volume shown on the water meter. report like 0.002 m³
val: 27224.5481 m³
